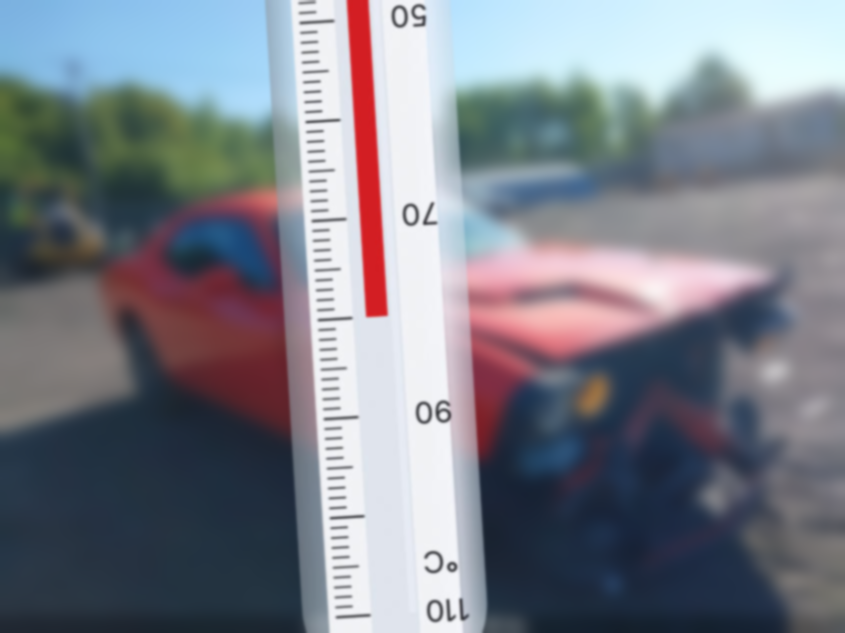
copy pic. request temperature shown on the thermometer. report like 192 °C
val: 80 °C
